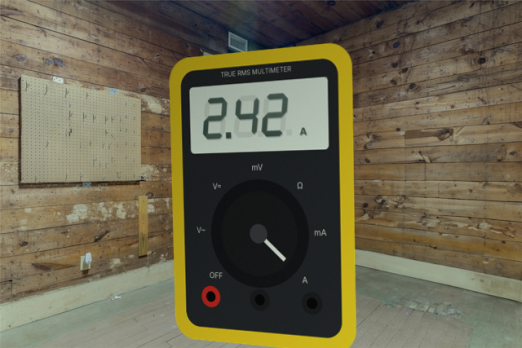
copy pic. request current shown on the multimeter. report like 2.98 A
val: 2.42 A
